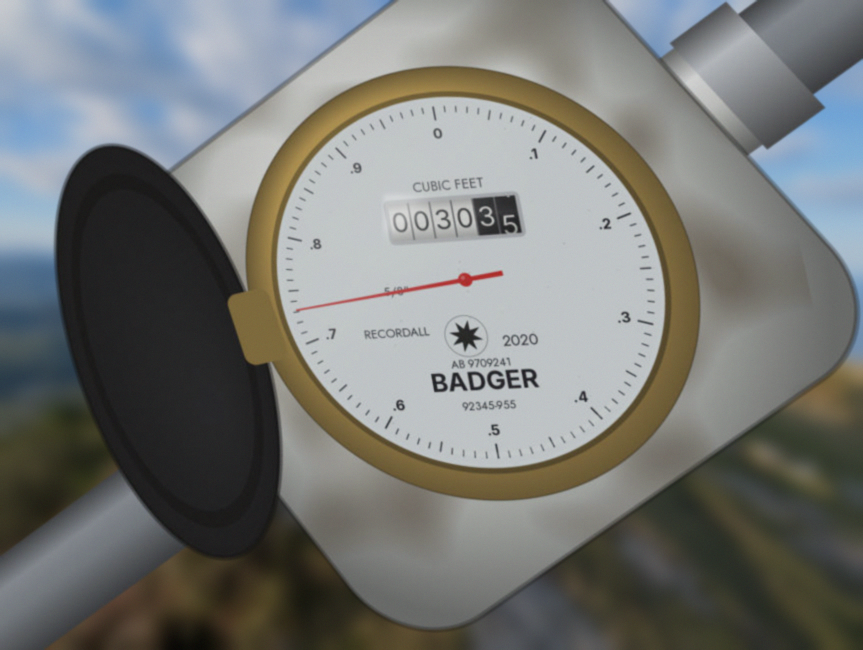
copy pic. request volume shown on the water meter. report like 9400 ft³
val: 3034.73 ft³
